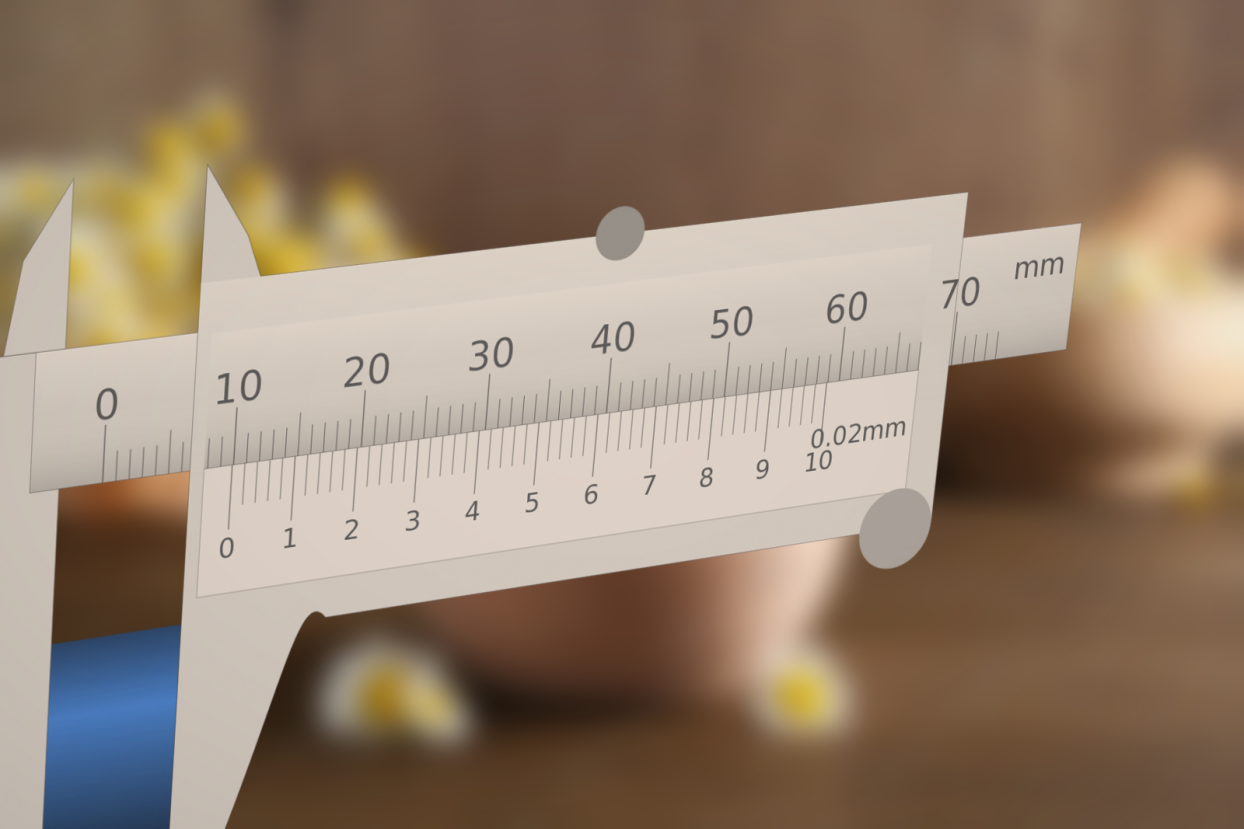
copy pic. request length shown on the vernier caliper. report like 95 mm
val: 9.9 mm
